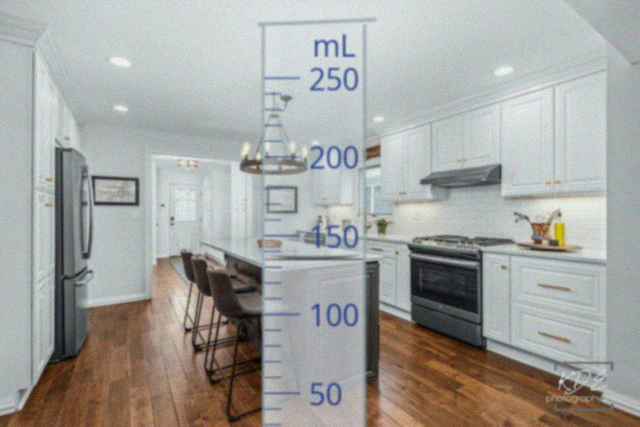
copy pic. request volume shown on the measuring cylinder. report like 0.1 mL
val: 135 mL
